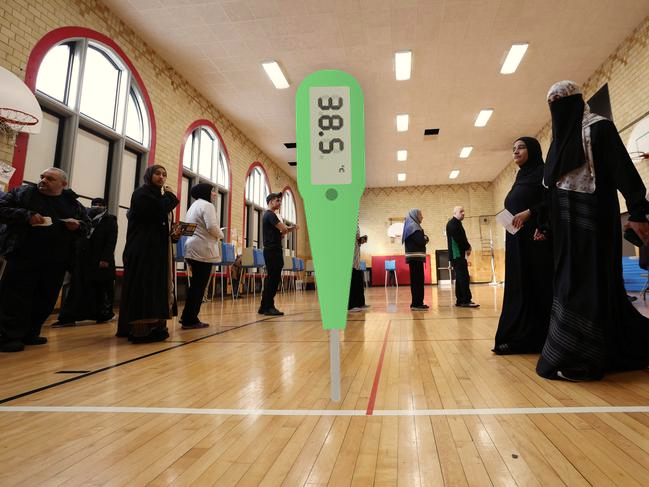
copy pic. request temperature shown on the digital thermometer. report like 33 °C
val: 38.5 °C
